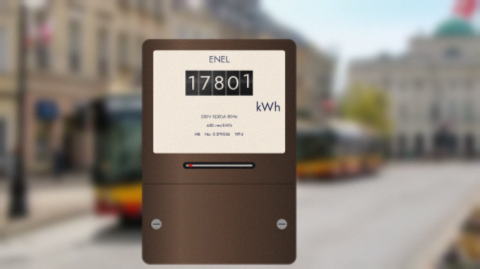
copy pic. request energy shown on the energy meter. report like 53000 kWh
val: 17801 kWh
